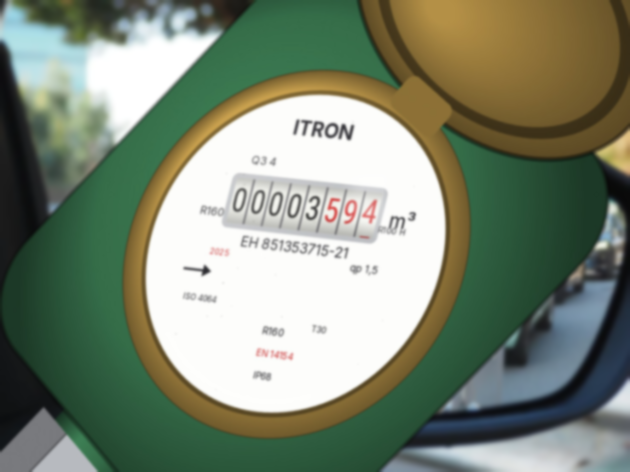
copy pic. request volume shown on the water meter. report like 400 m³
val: 3.594 m³
